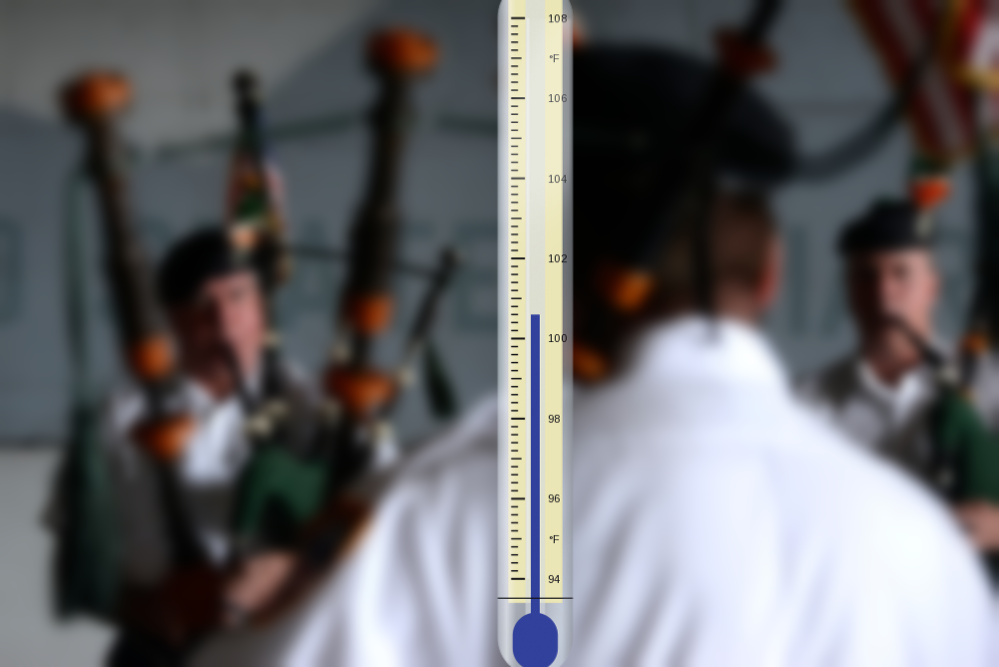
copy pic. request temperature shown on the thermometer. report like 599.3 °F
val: 100.6 °F
